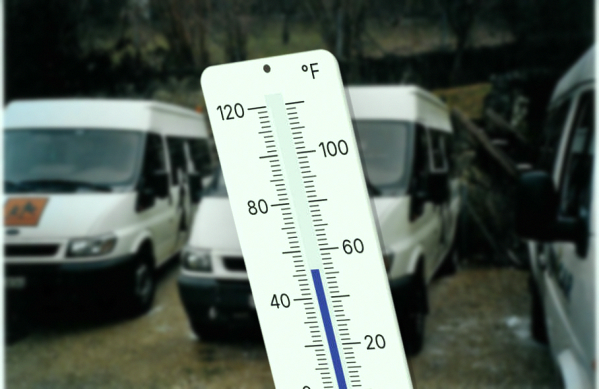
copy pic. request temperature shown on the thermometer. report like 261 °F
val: 52 °F
